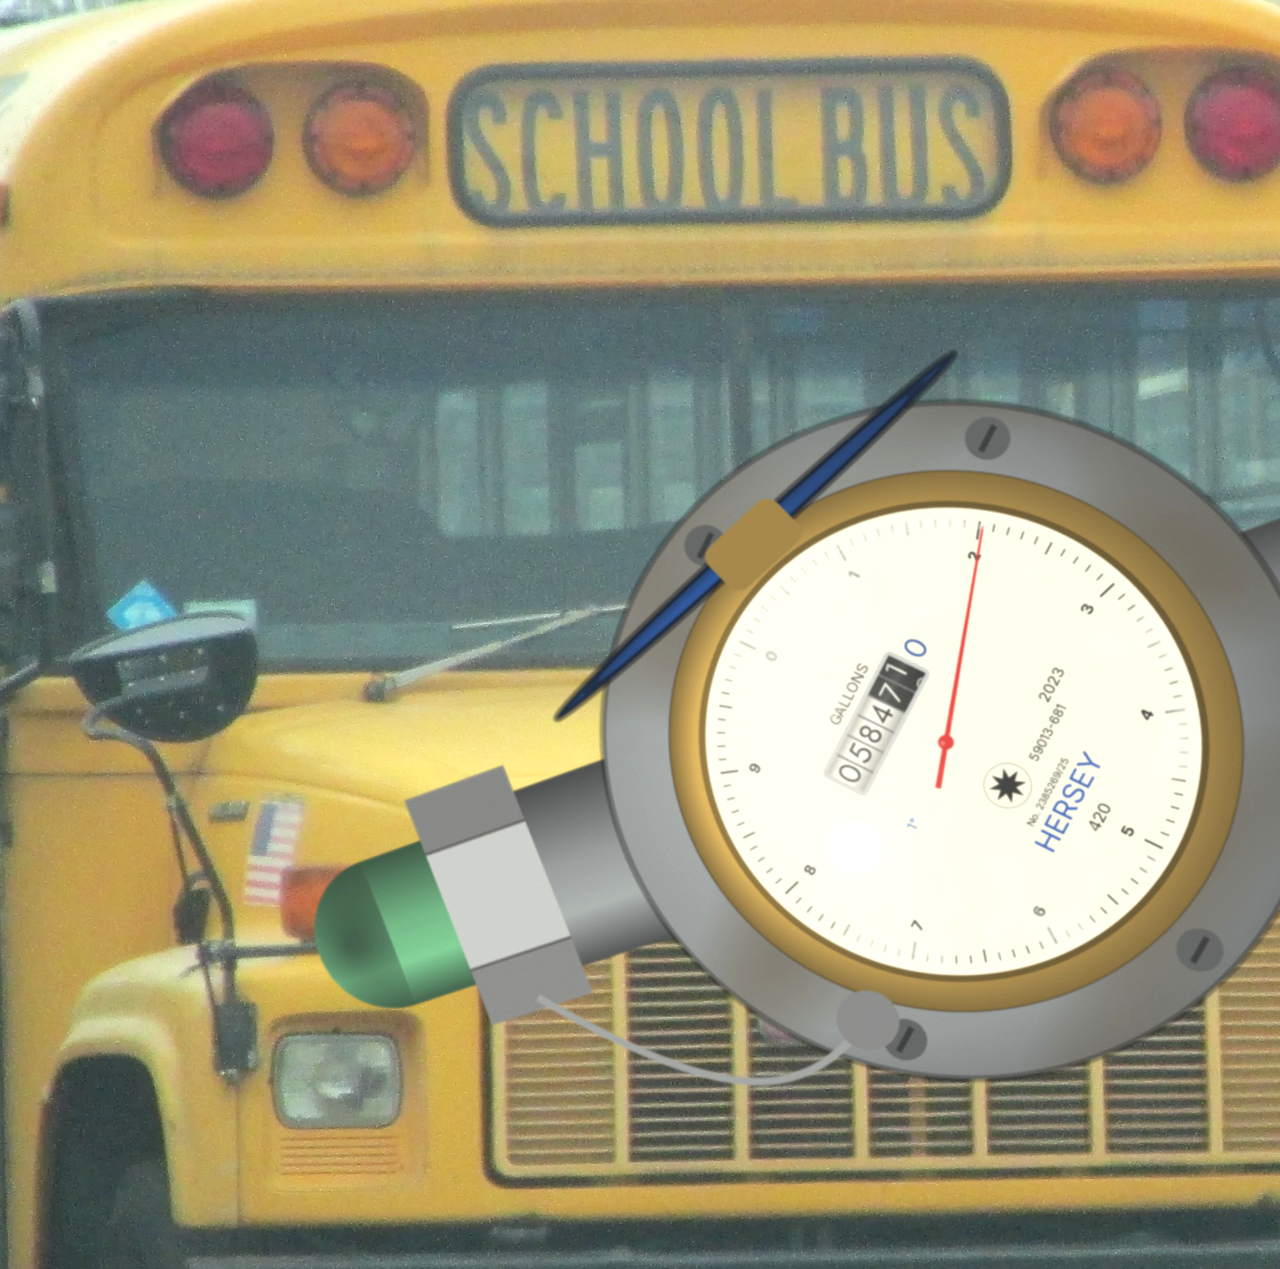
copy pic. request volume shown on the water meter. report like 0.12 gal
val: 584712.0 gal
